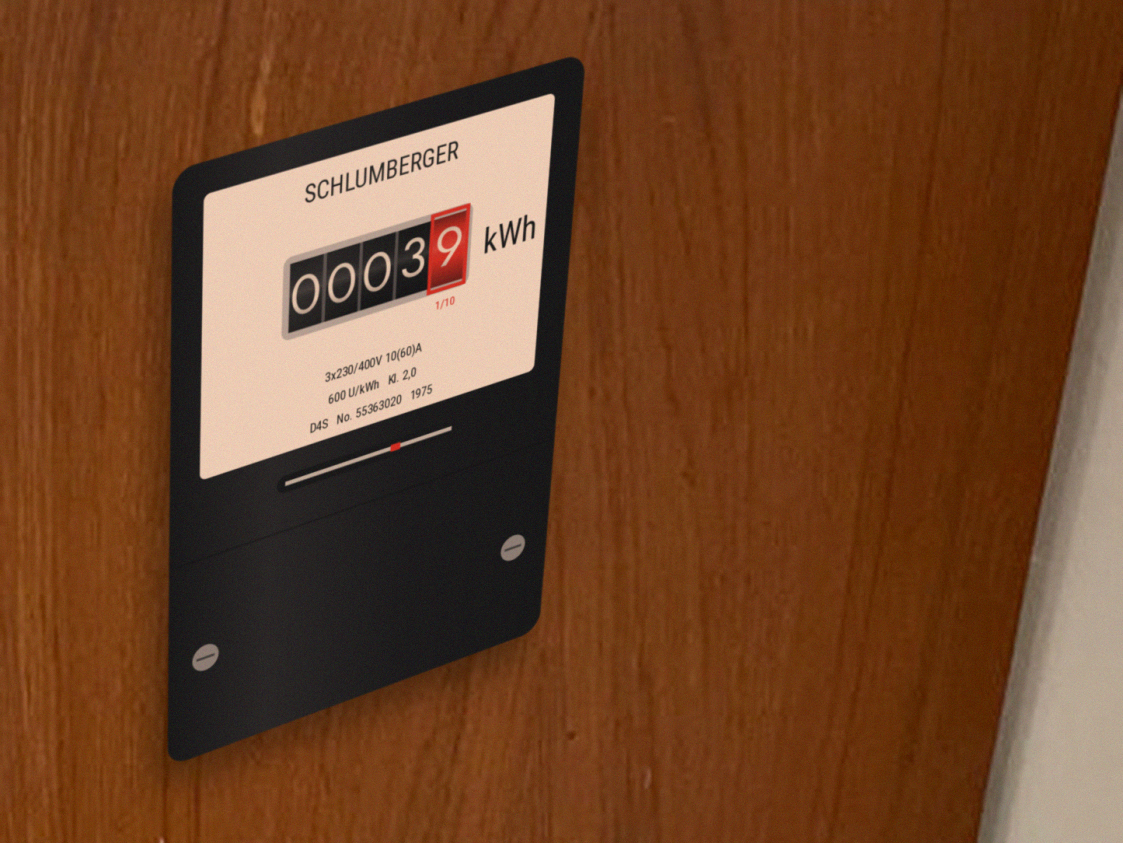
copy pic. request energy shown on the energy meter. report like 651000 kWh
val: 3.9 kWh
